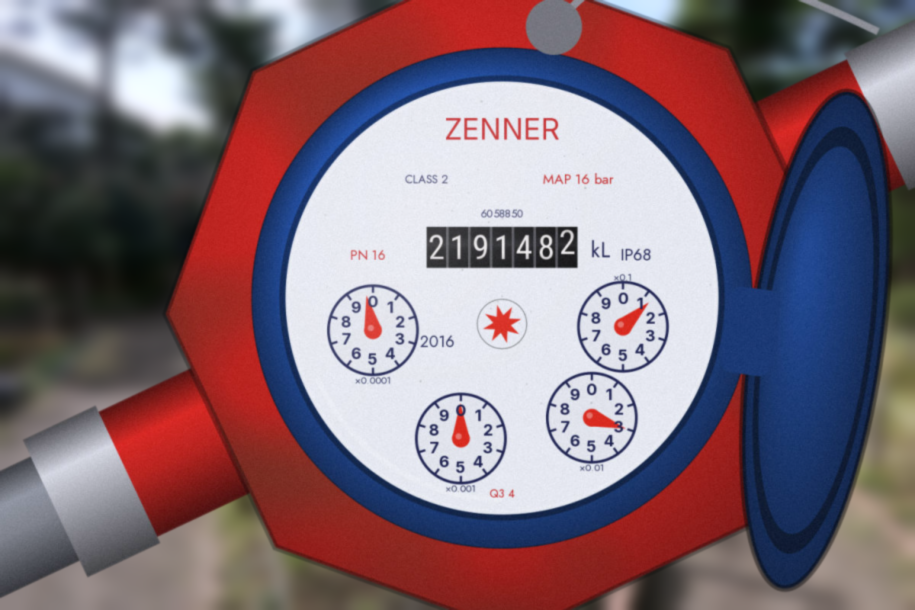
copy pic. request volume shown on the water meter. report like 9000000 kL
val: 2191482.1299 kL
